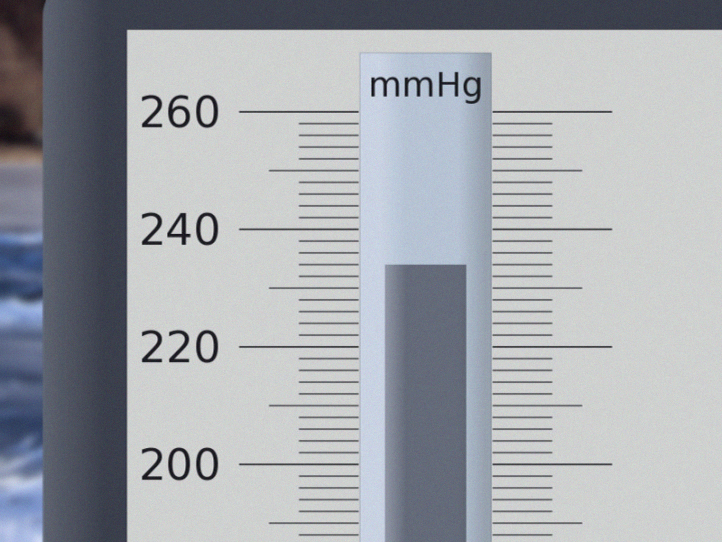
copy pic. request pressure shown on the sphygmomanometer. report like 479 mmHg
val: 234 mmHg
